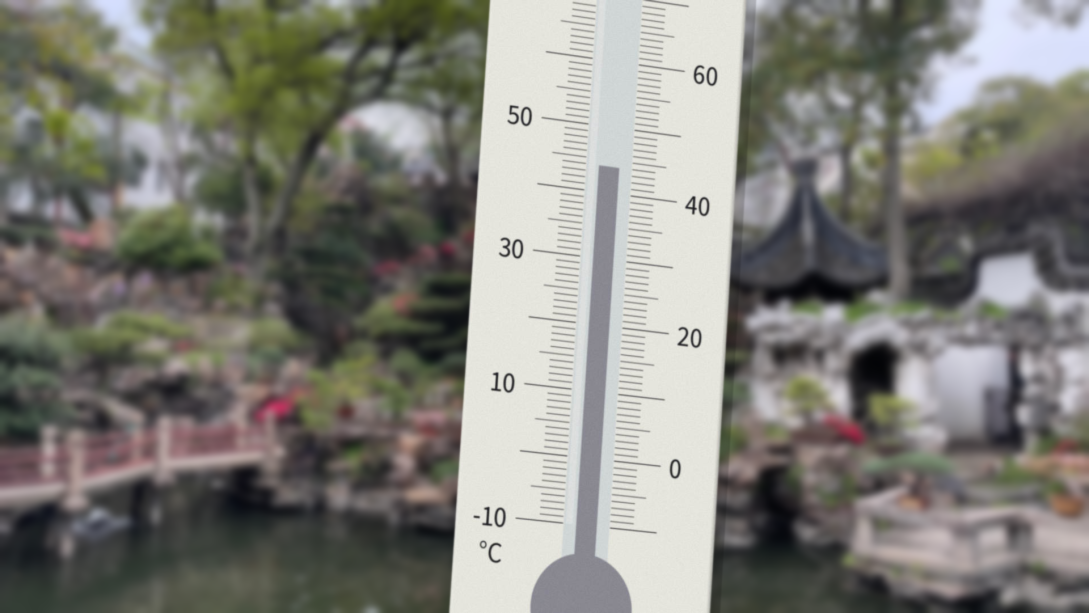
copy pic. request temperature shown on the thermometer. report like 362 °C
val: 44 °C
